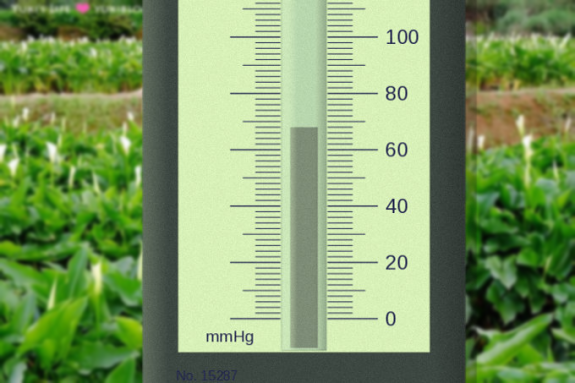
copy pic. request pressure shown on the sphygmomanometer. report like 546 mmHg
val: 68 mmHg
